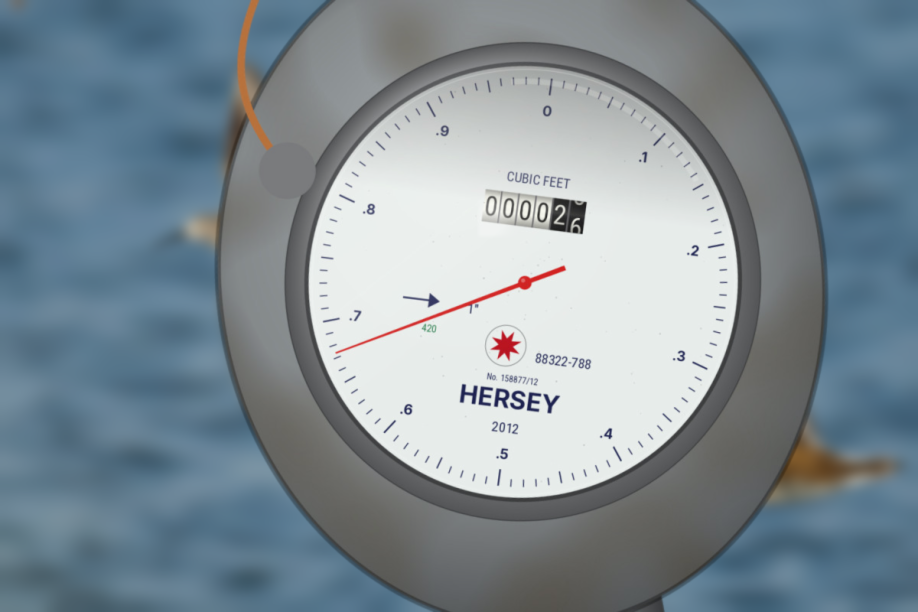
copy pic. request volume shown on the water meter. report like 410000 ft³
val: 25.67 ft³
